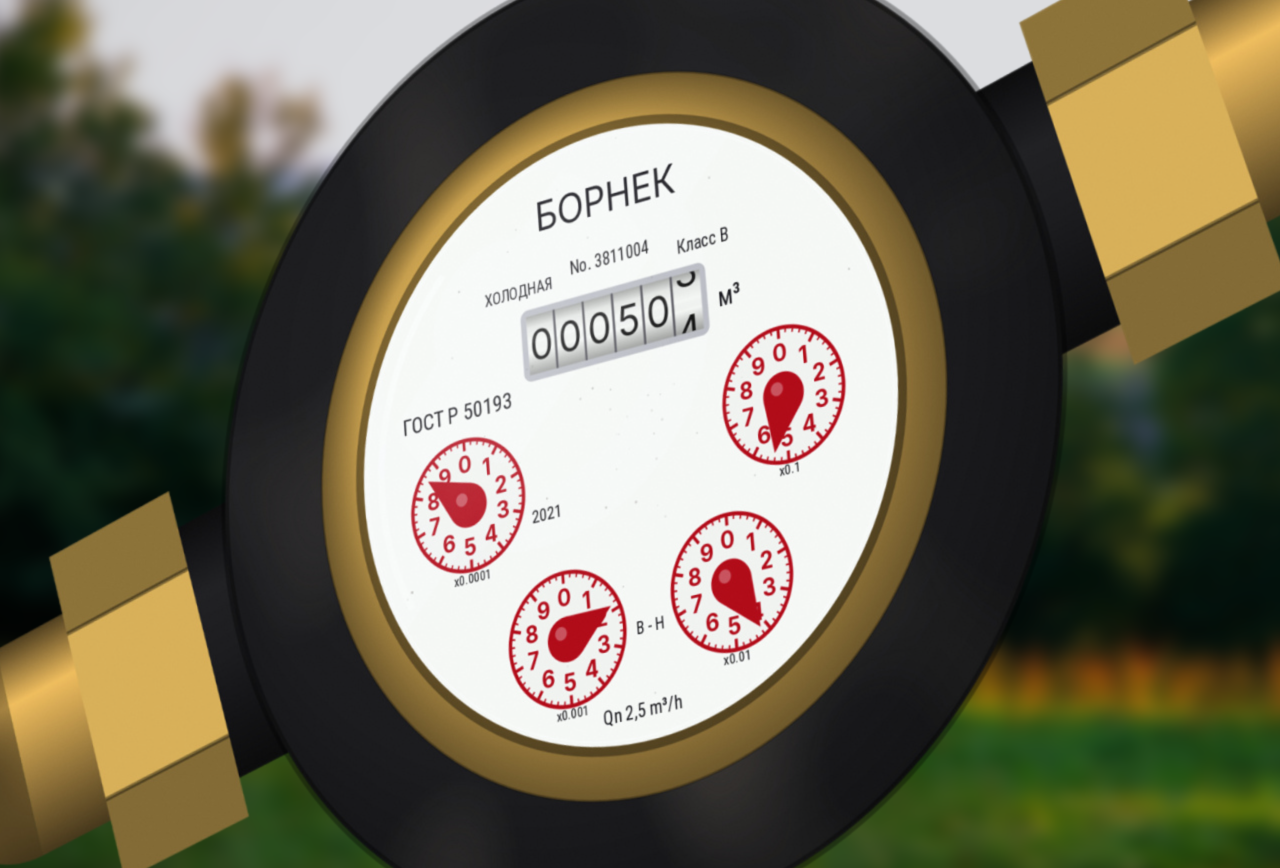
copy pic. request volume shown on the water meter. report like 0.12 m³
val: 503.5418 m³
